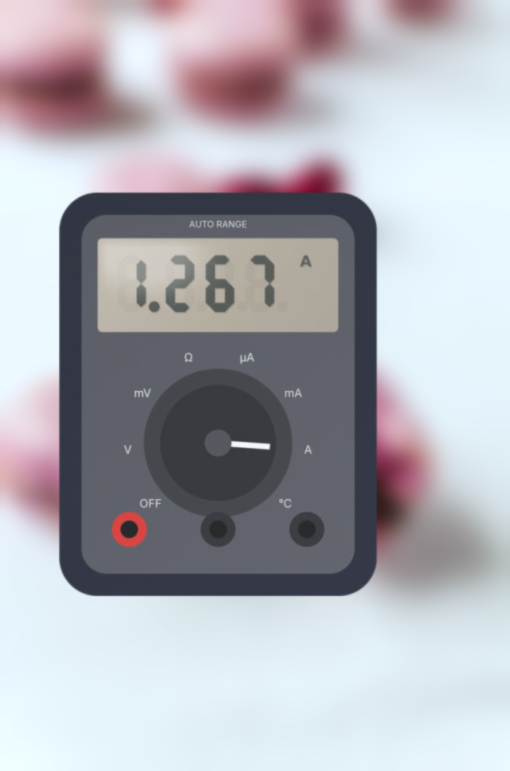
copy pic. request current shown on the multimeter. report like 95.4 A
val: 1.267 A
